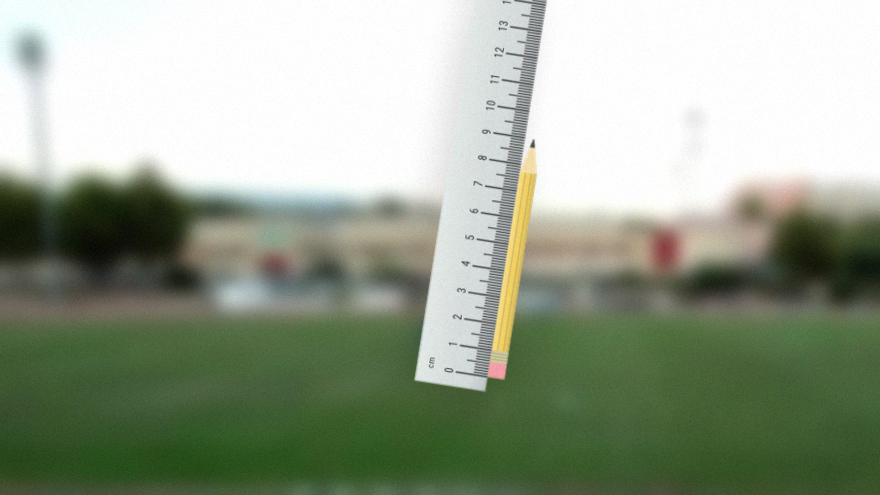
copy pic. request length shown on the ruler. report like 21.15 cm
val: 9 cm
